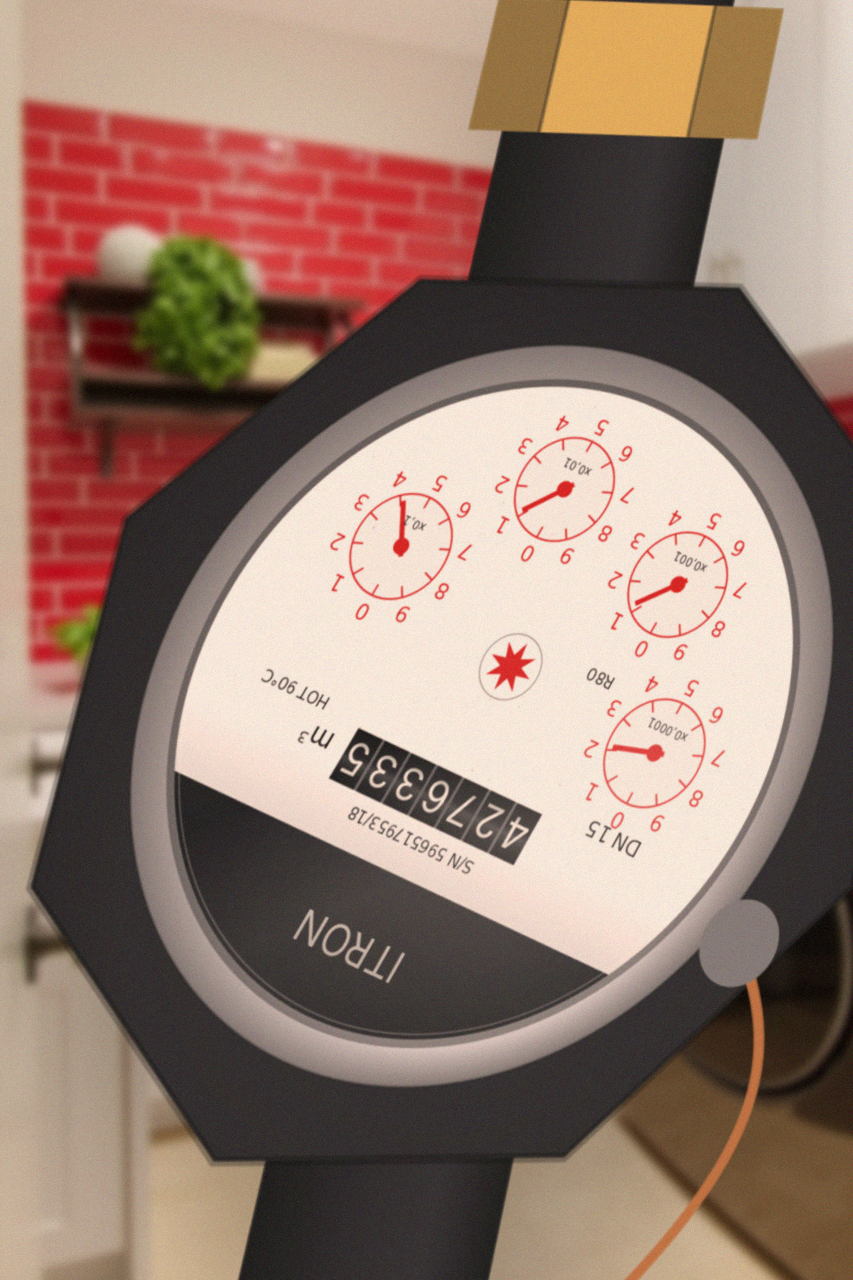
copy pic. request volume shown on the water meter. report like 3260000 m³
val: 4276335.4112 m³
